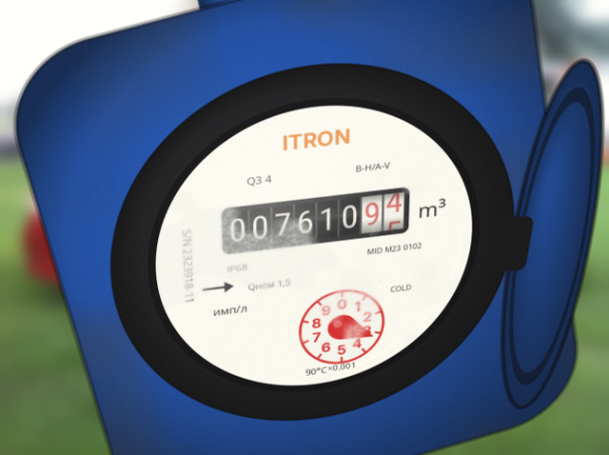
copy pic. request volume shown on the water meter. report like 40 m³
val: 7610.943 m³
